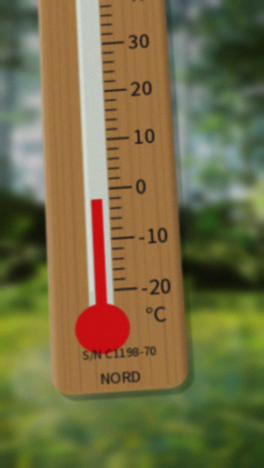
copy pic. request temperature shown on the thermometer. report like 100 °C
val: -2 °C
